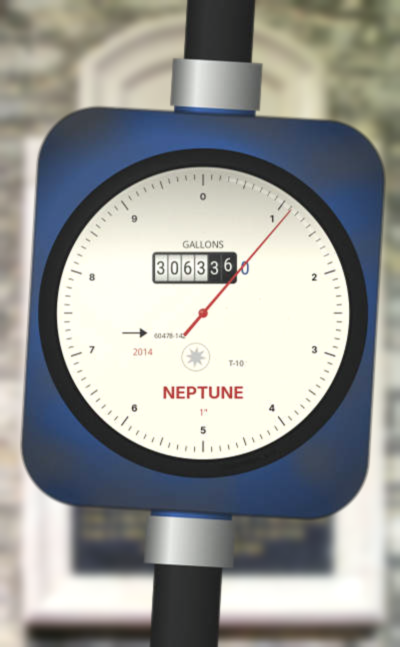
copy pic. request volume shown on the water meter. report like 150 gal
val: 3063361.1 gal
